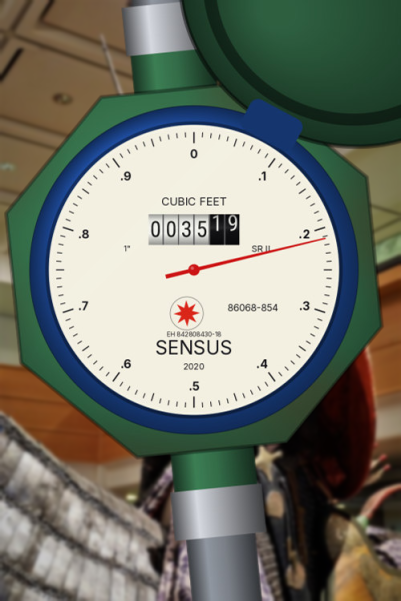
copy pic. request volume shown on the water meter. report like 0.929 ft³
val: 3519.21 ft³
